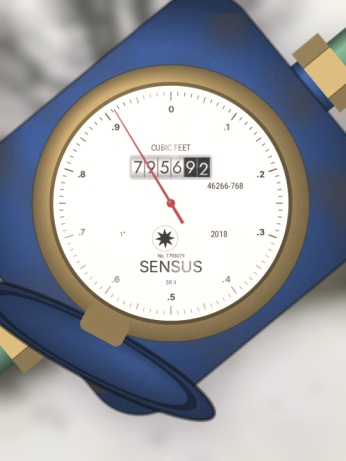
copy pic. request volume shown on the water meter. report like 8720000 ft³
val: 795691.91 ft³
